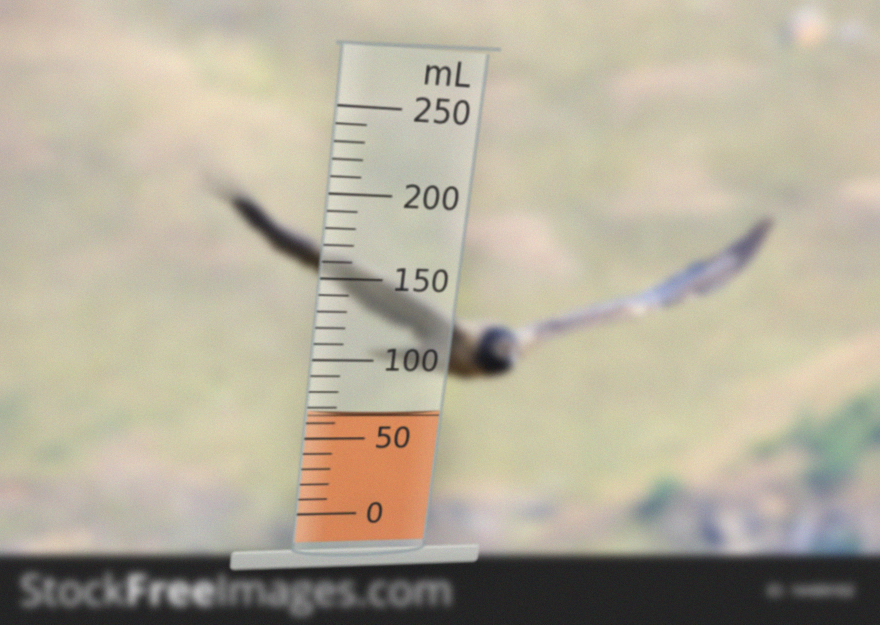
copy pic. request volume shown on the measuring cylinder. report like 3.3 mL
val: 65 mL
